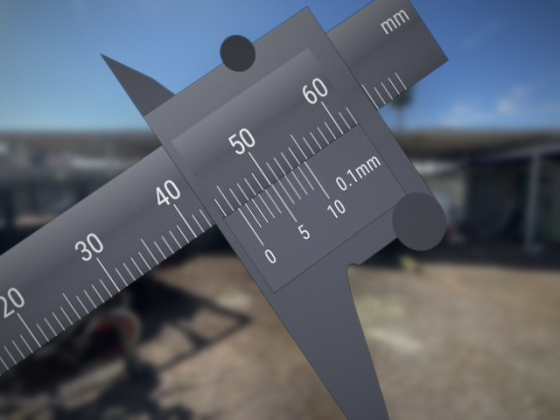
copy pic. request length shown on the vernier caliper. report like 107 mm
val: 45.6 mm
